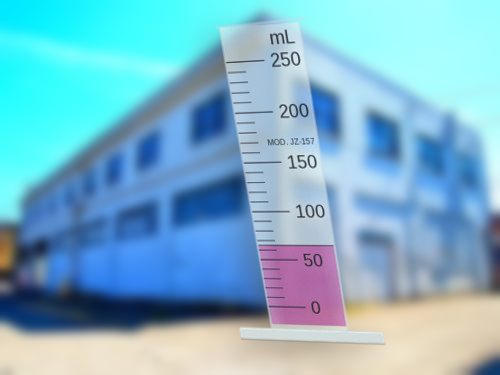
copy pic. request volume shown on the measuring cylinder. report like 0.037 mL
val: 65 mL
